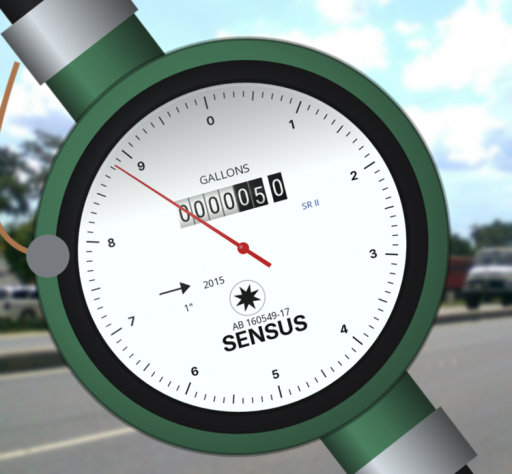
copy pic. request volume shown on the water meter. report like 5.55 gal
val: 48.8 gal
